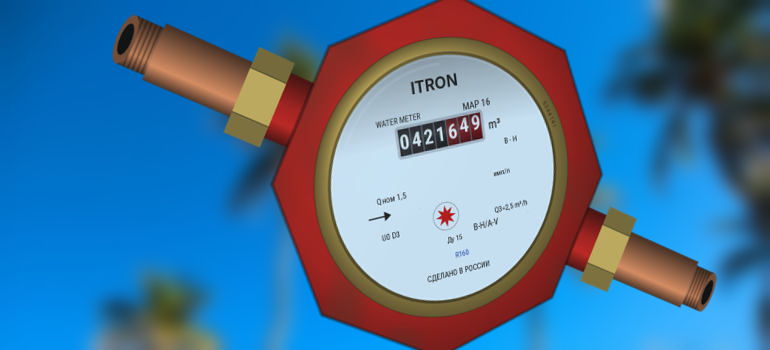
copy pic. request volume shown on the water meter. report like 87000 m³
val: 421.649 m³
